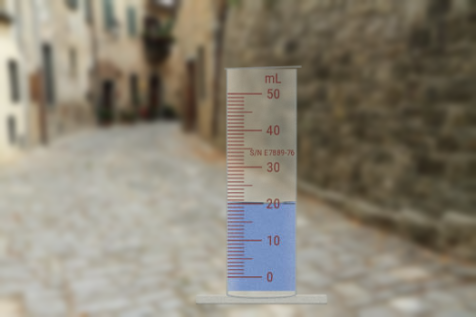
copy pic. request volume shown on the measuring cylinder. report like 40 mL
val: 20 mL
